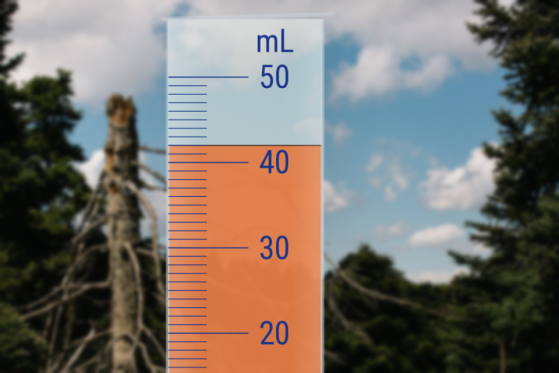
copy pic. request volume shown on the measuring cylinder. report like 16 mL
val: 42 mL
